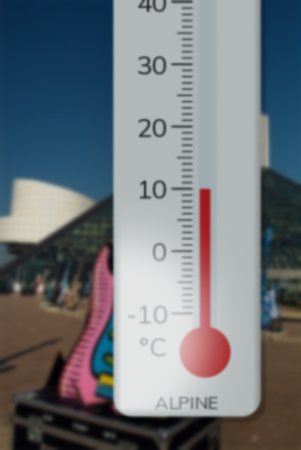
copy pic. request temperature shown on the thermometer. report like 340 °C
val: 10 °C
